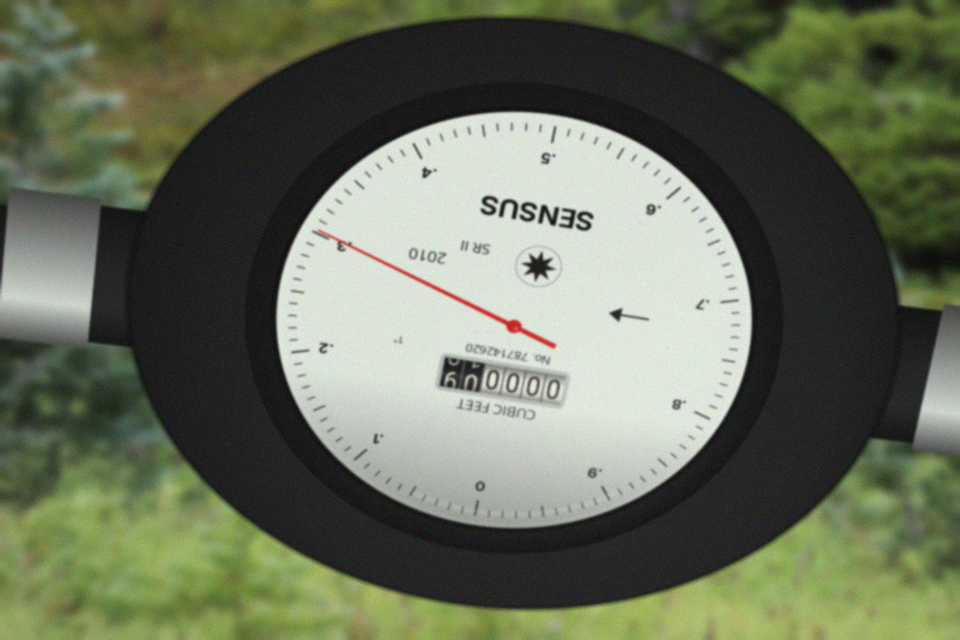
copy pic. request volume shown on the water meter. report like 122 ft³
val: 9.30 ft³
